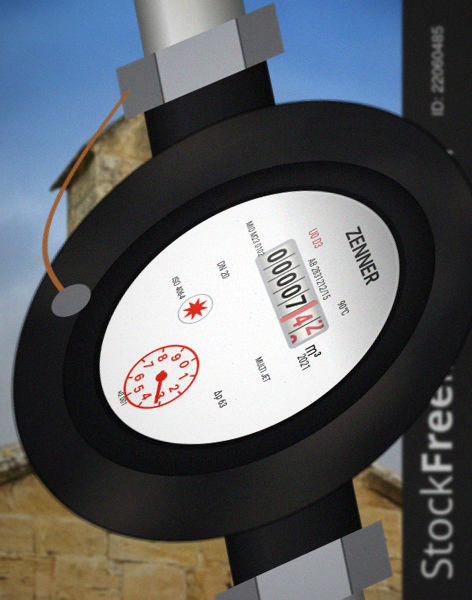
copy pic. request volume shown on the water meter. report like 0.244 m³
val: 7.423 m³
